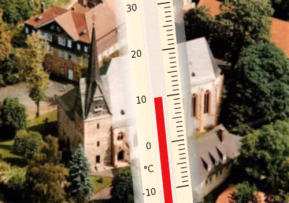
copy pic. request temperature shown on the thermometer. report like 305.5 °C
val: 10 °C
